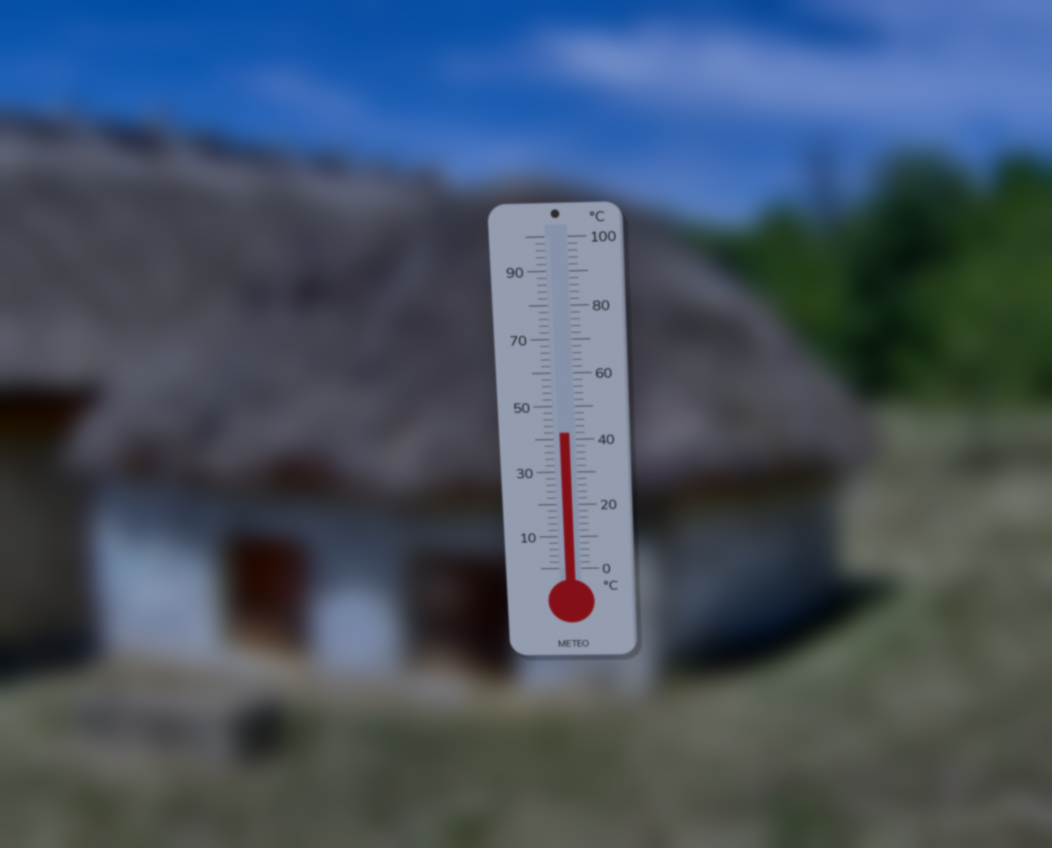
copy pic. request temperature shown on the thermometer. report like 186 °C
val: 42 °C
